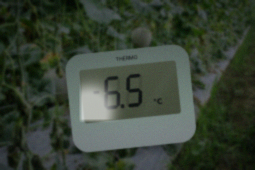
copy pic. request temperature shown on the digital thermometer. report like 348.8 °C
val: -6.5 °C
